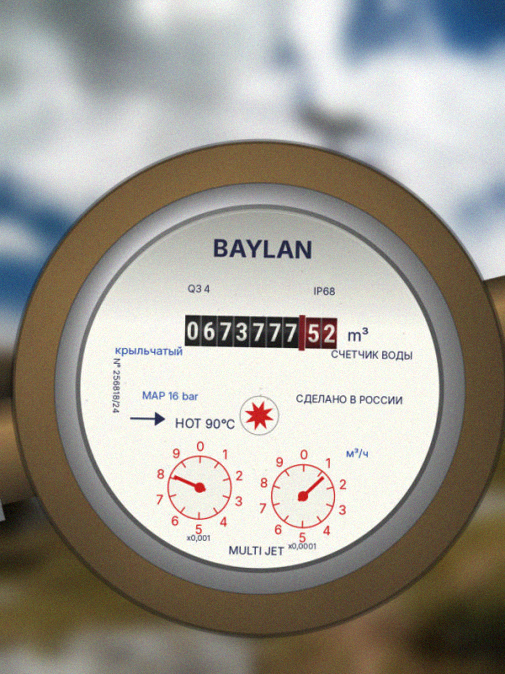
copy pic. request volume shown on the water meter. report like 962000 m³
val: 673777.5281 m³
